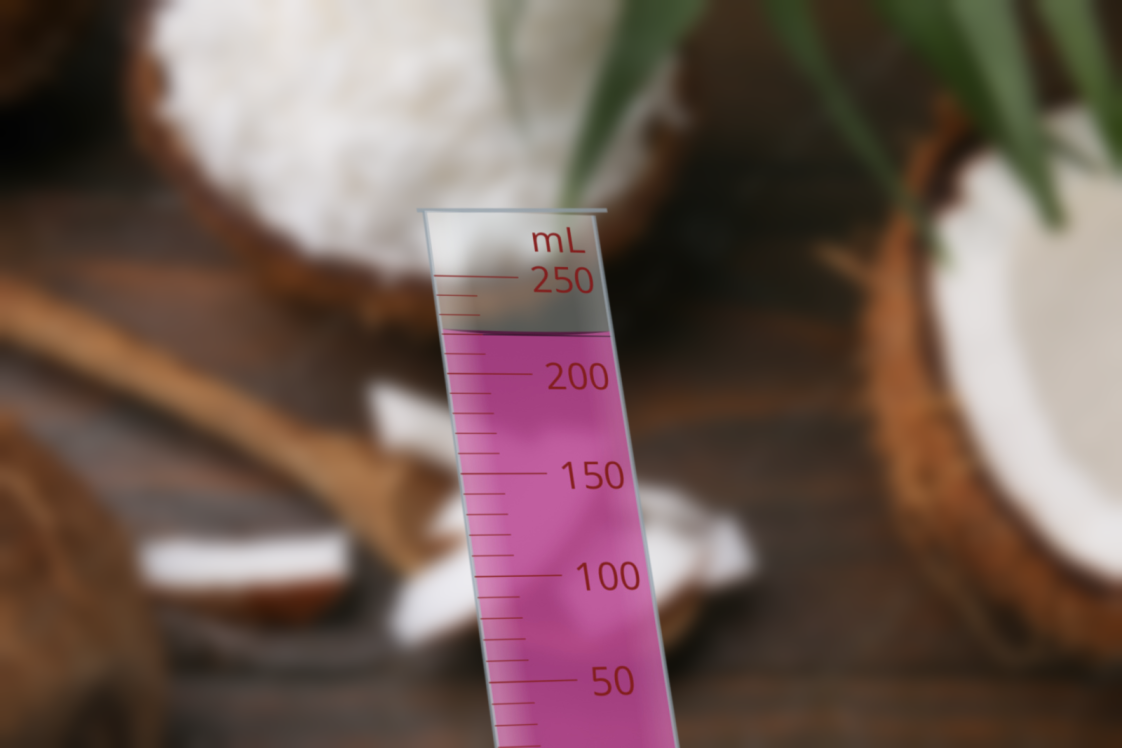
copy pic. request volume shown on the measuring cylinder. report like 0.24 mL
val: 220 mL
